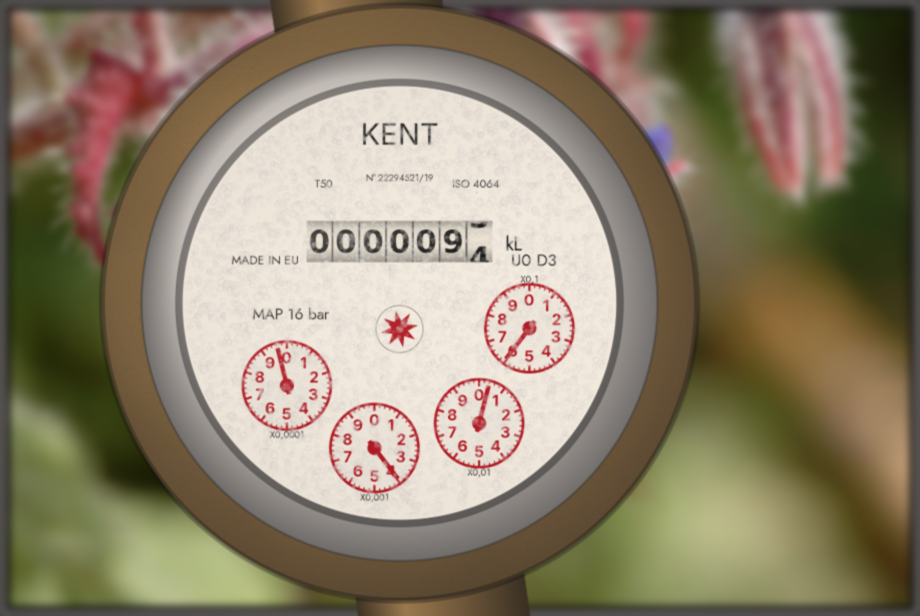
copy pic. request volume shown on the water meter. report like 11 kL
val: 93.6039 kL
